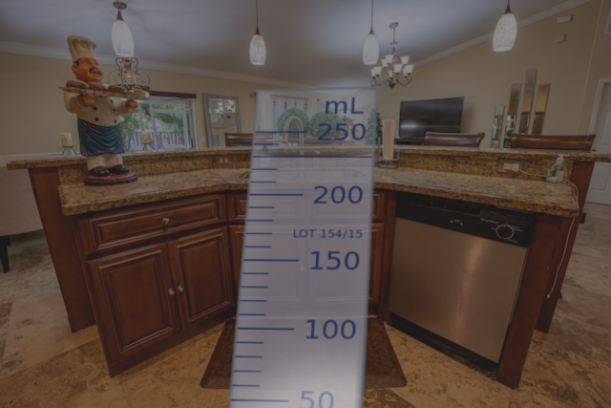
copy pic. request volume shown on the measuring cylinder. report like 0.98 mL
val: 230 mL
